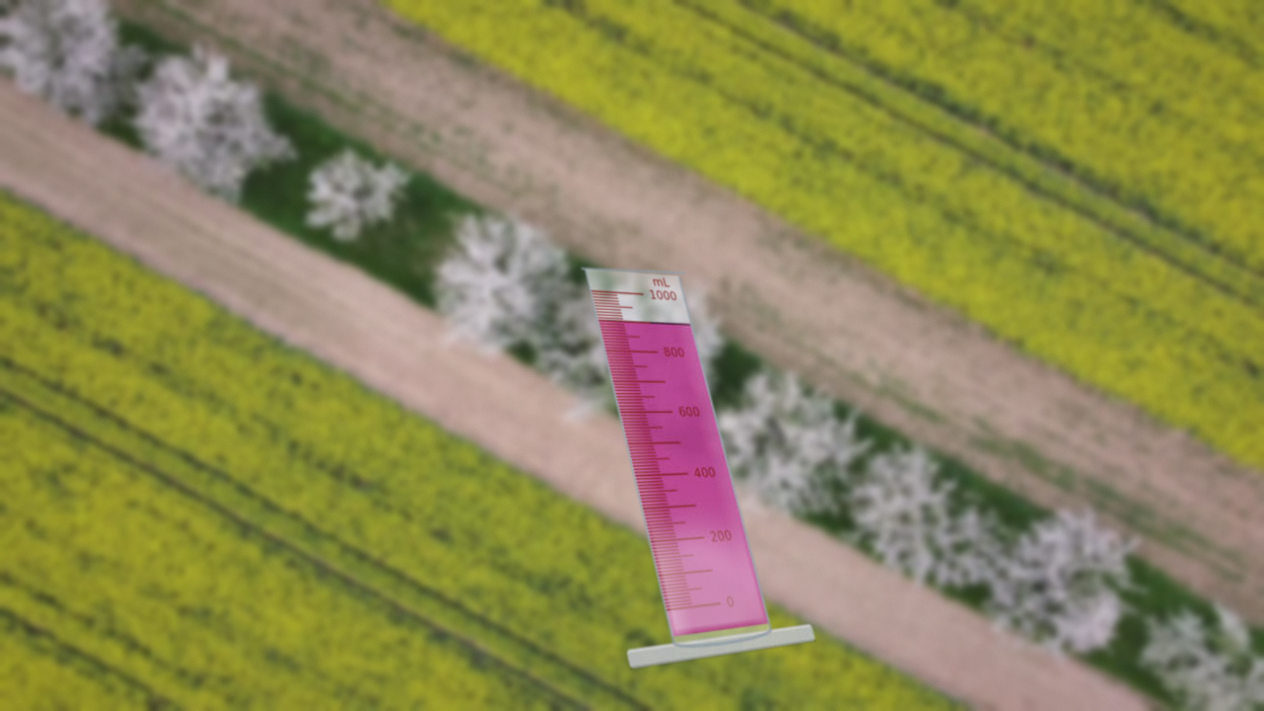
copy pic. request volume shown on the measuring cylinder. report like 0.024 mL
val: 900 mL
